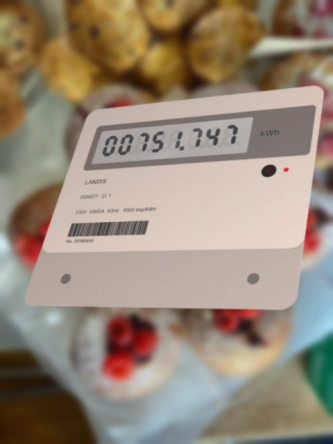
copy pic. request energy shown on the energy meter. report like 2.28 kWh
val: 751.747 kWh
